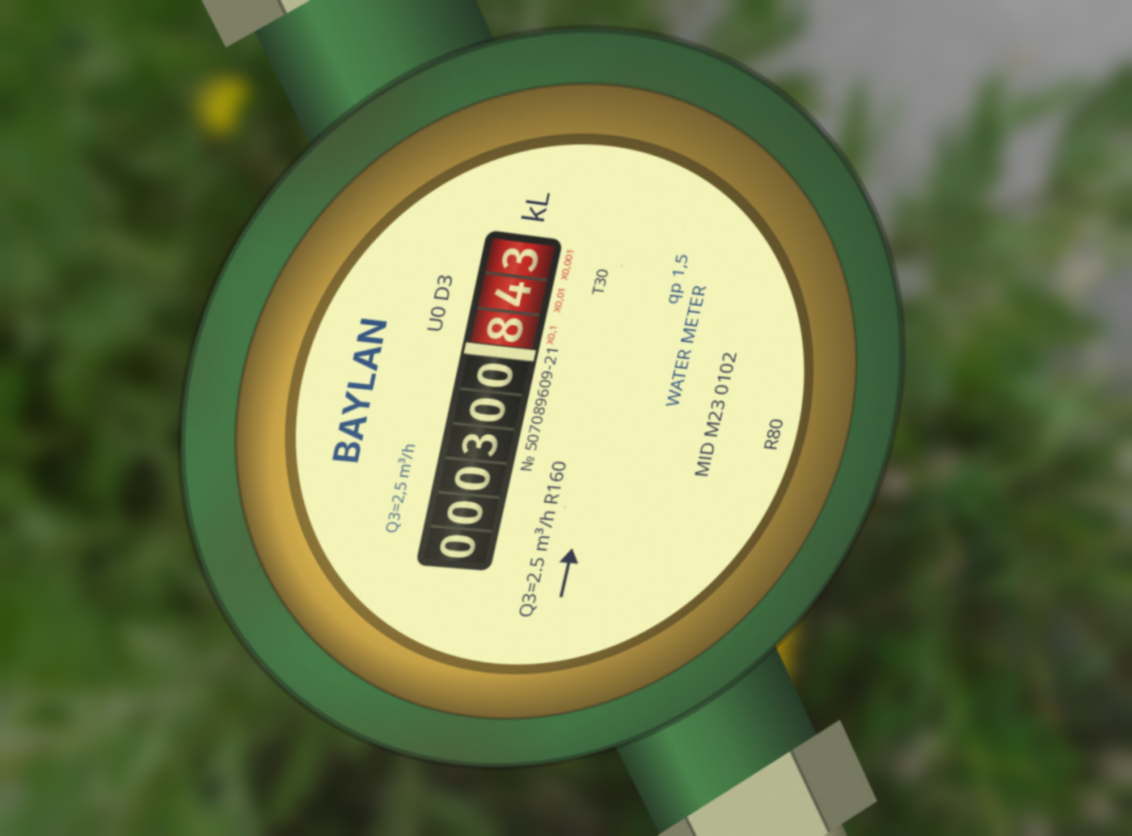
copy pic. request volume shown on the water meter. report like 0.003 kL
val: 300.843 kL
